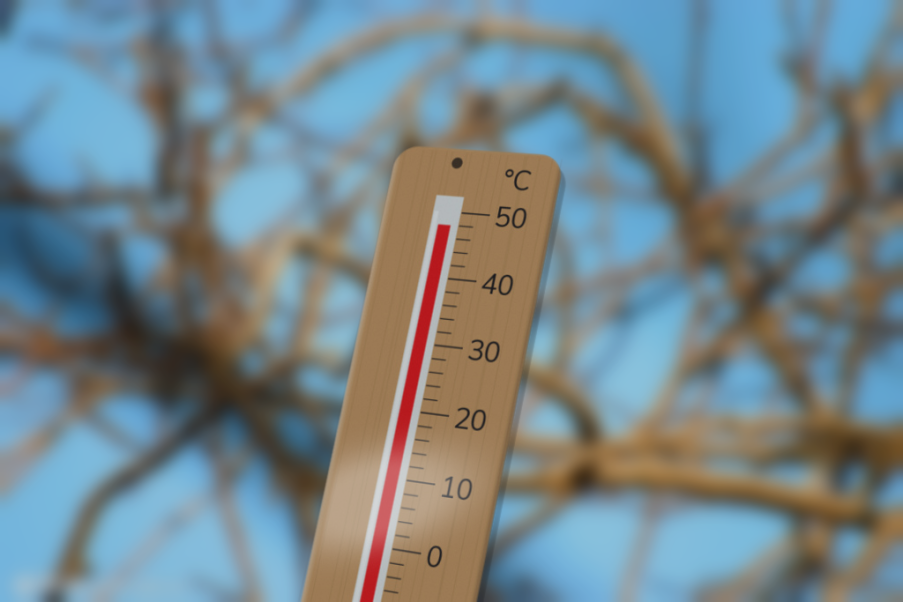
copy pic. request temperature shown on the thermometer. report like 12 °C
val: 48 °C
